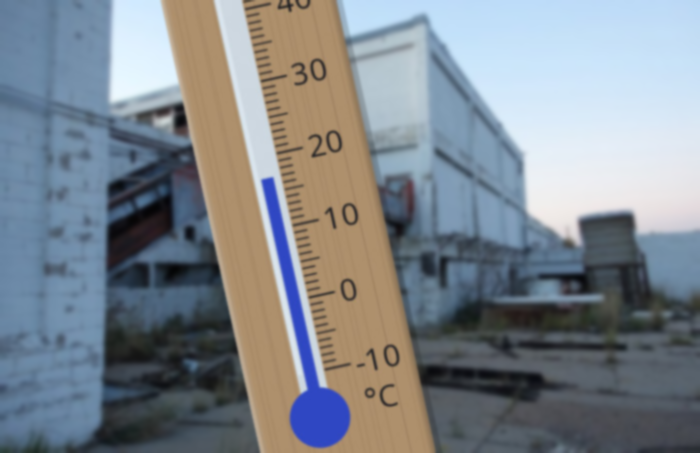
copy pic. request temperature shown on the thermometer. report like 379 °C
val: 17 °C
